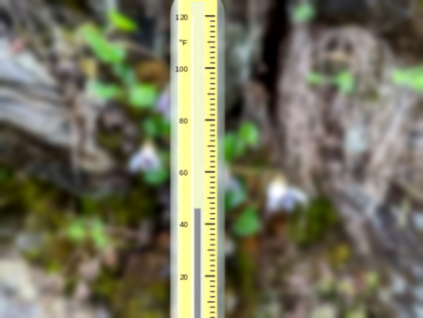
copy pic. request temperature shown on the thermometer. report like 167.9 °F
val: 46 °F
